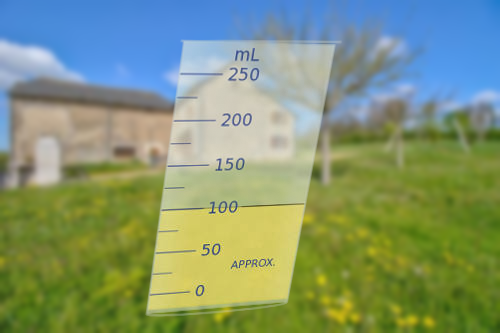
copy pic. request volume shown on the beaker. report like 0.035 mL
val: 100 mL
